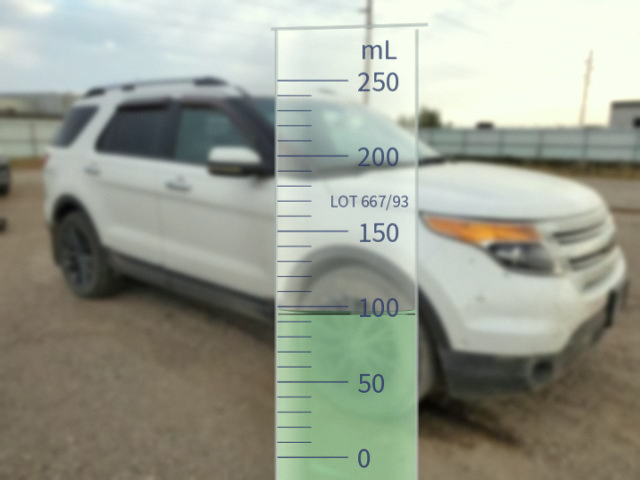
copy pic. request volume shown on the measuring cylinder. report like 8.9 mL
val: 95 mL
